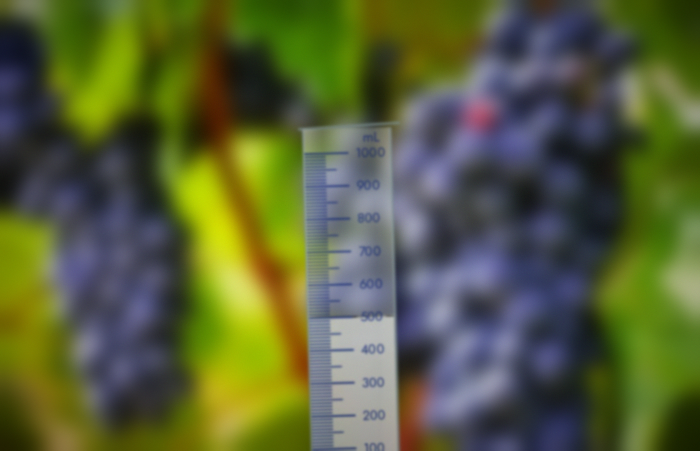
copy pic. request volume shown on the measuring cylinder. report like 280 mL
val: 500 mL
